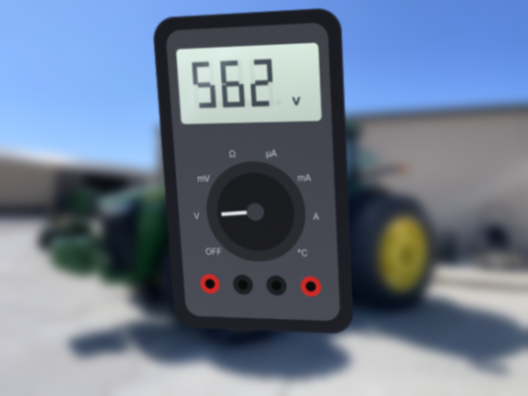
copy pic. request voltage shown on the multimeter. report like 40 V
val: 562 V
